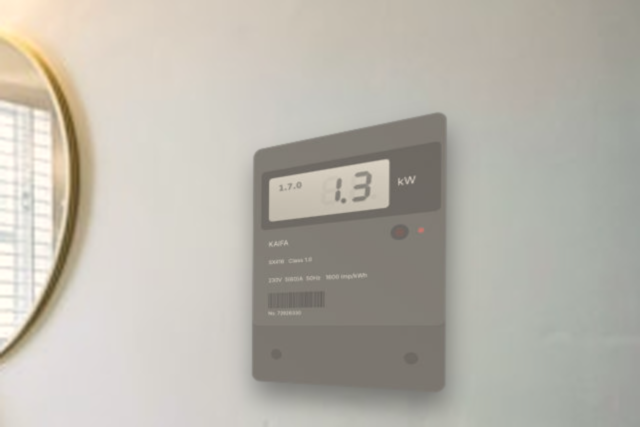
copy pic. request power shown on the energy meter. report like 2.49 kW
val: 1.3 kW
